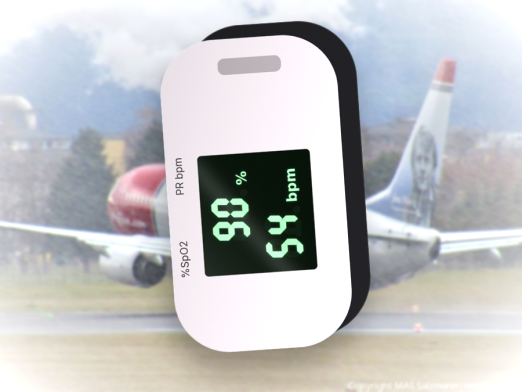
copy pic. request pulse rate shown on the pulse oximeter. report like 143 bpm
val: 54 bpm
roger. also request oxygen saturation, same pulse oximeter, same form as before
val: 90 %
